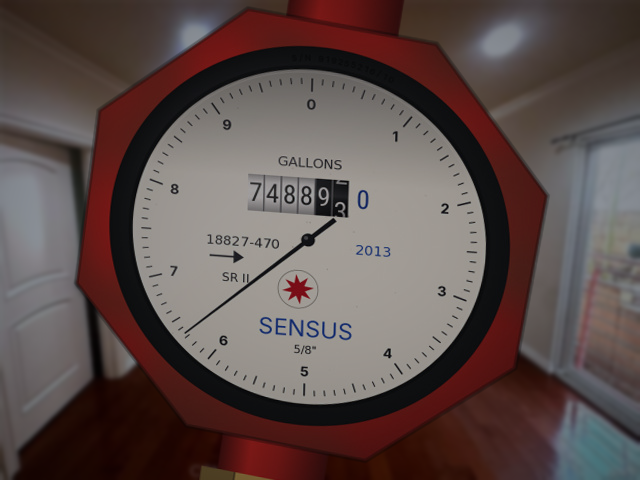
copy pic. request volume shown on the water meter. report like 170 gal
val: 7488926.3 gal
